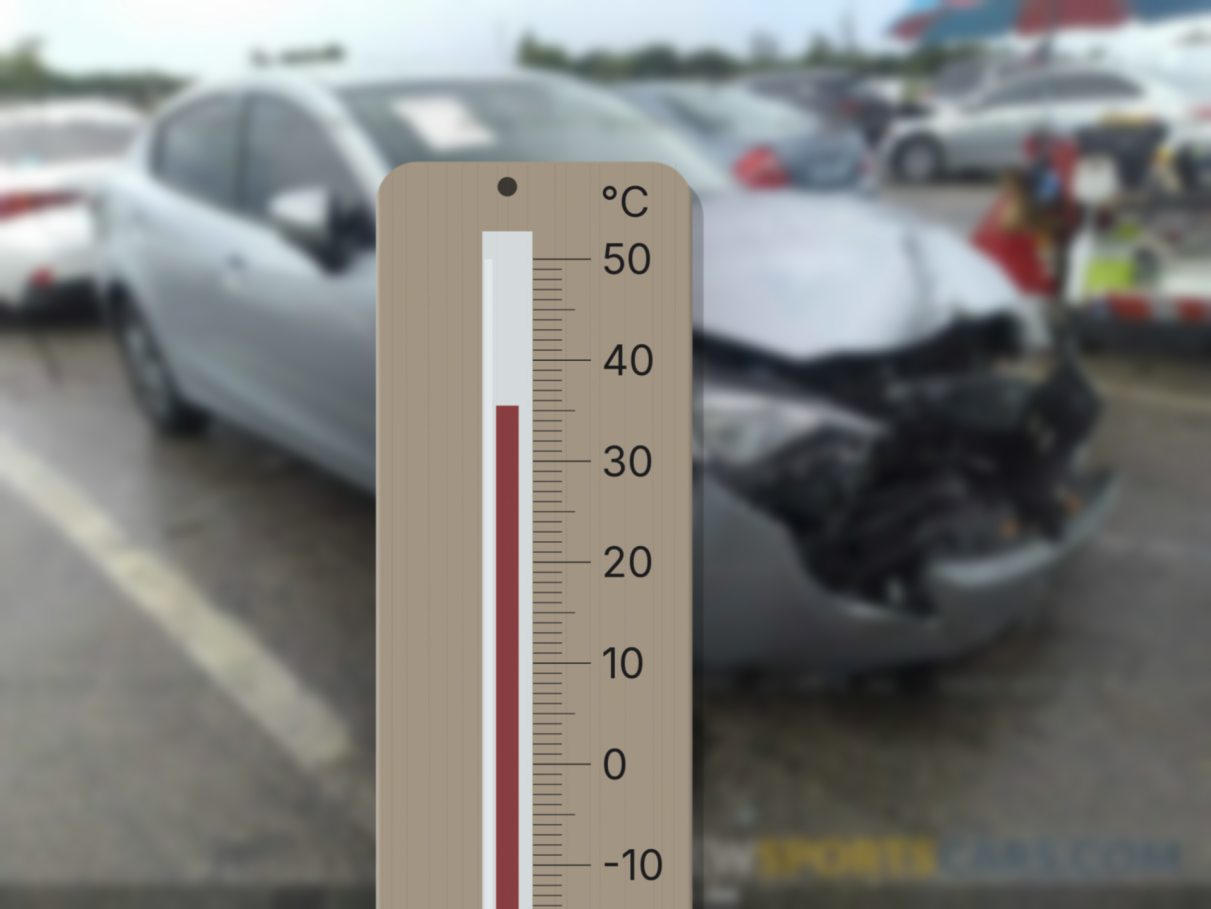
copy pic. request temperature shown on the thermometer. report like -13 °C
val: 35.5 °C
